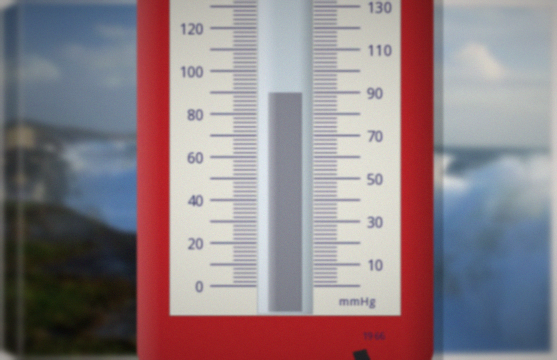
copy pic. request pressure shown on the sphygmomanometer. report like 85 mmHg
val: 90 mmHg
